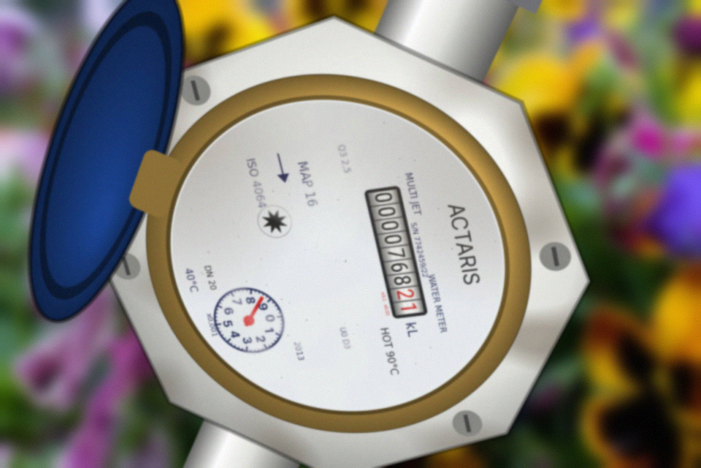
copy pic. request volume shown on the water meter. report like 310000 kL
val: 768.218 kL
